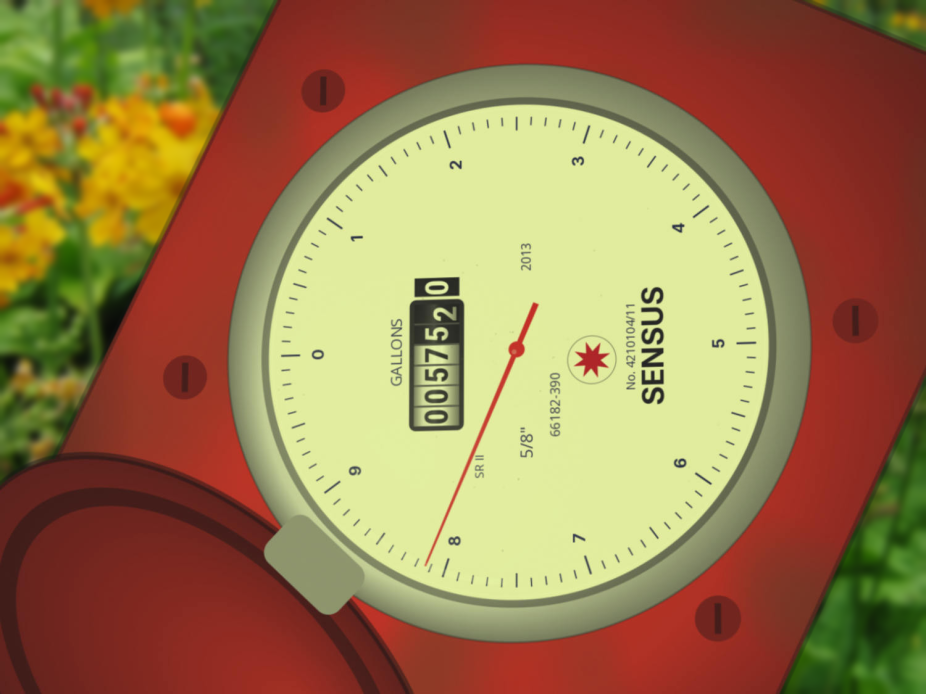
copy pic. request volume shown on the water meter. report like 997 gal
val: 57518.1 gal
